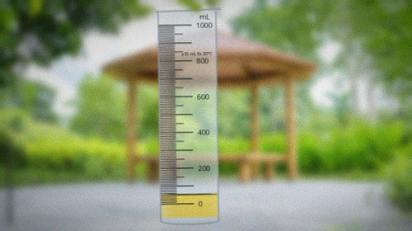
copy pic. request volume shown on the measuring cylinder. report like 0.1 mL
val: 50 mL
